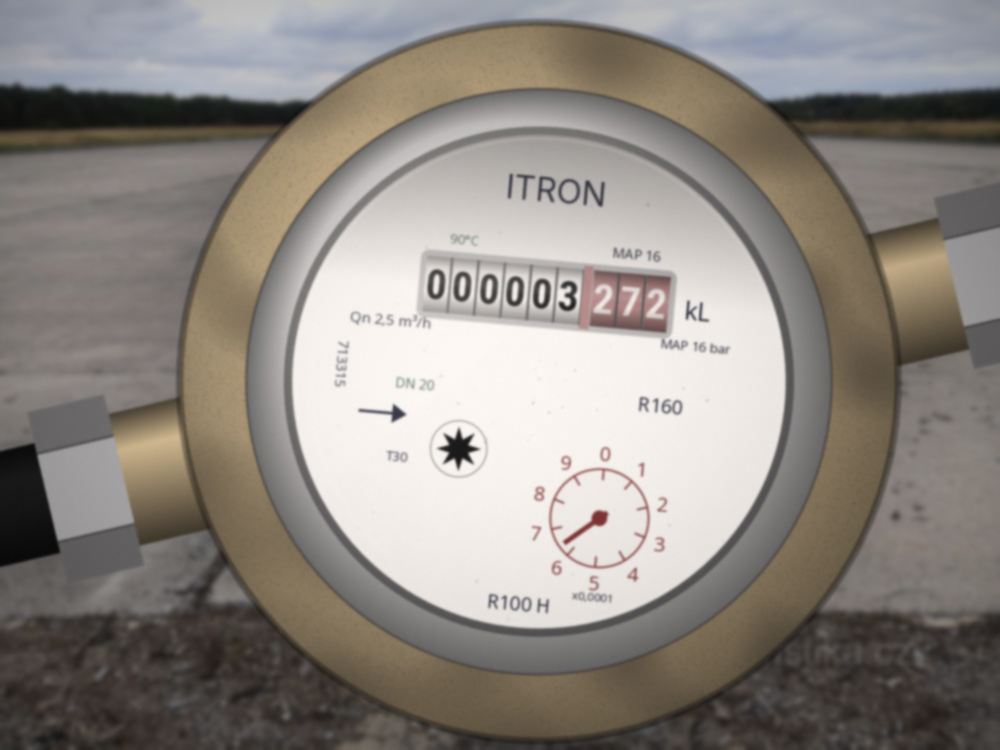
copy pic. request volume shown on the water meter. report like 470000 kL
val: 3.2726 kL
